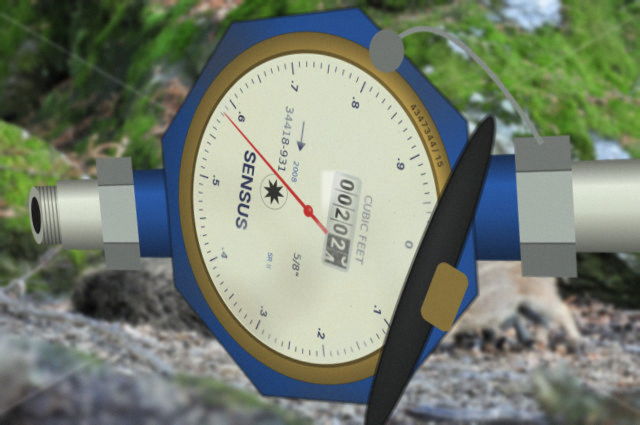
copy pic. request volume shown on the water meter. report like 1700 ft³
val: 2023.58 ft³
